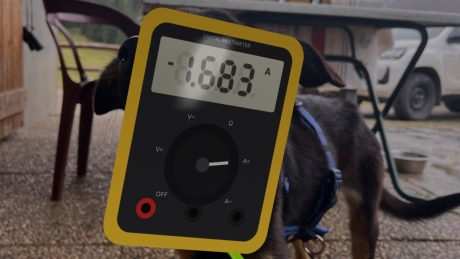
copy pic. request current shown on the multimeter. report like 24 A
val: -1.683 A
